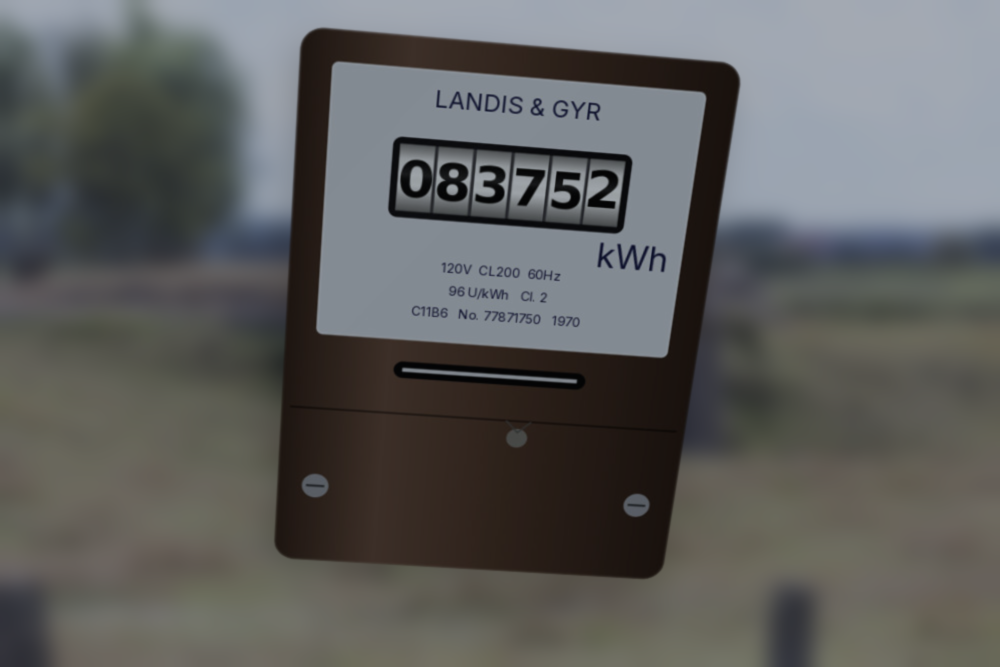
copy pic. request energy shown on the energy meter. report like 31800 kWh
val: 83752 kWh
